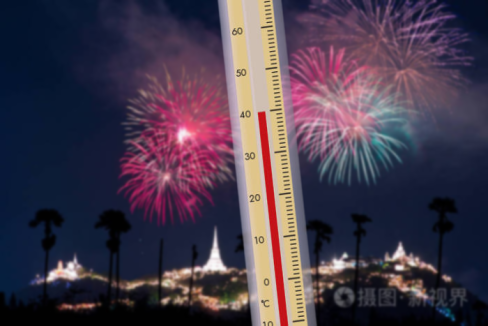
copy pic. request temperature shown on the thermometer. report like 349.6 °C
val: 40 °C
